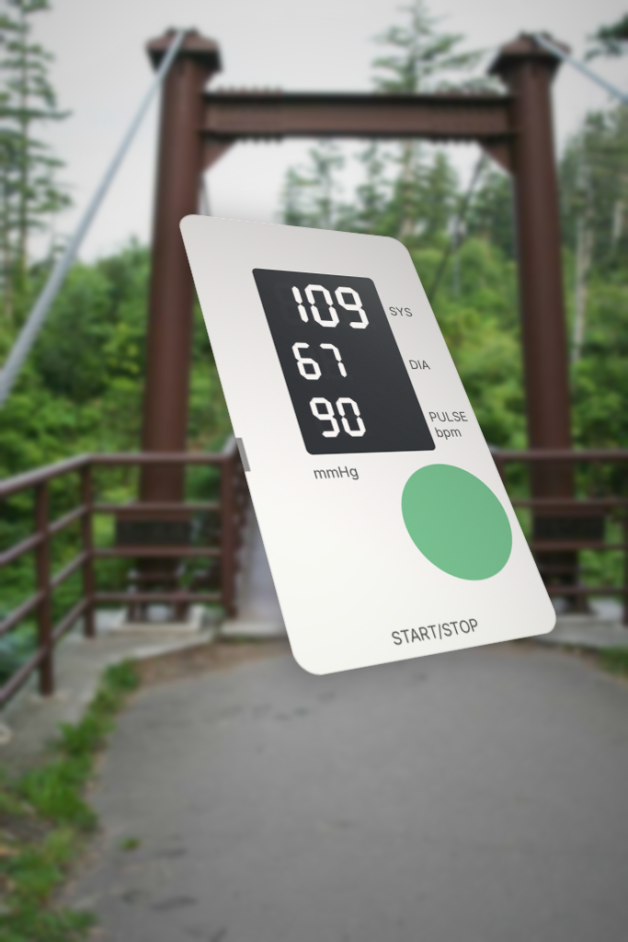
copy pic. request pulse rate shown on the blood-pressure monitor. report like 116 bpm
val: 90 bpm
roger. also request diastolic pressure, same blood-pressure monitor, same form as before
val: 67 mmHg
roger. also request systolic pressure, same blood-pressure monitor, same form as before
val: 109 mmHg
